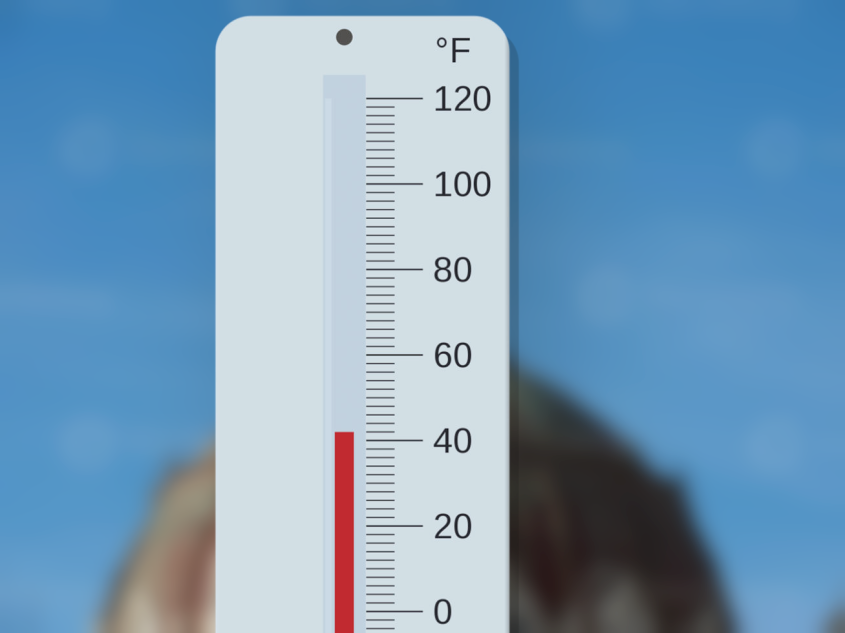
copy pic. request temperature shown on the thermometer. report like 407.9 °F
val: 42 °F
